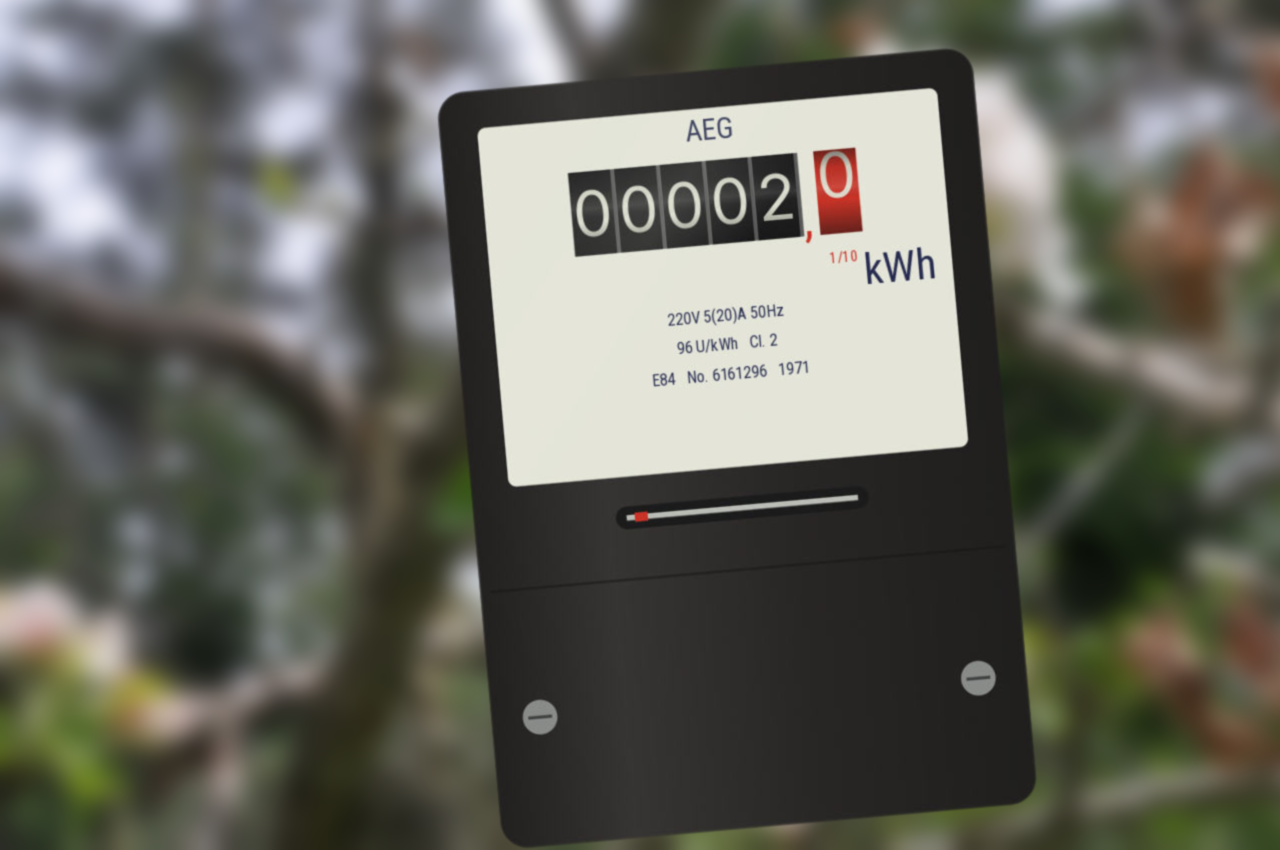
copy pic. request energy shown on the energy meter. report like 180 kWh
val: 2.0 kWh
